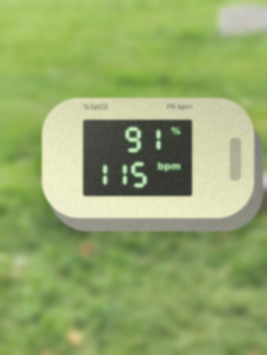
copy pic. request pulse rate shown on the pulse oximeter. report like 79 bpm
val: 115 bpm
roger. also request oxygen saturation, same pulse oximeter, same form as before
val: 91 %
